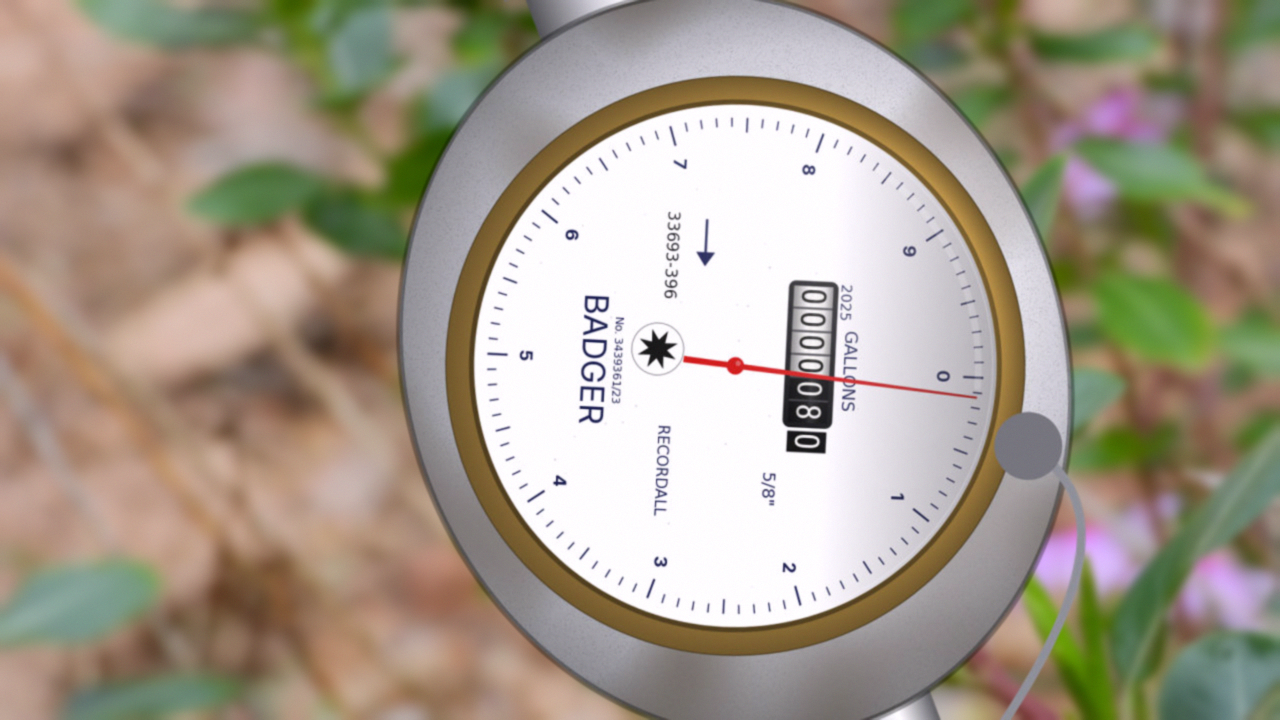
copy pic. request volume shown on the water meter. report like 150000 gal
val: 80.1 gal
